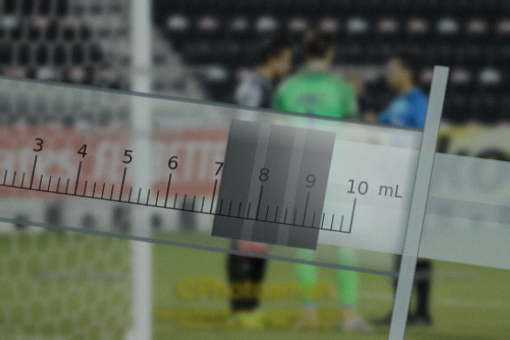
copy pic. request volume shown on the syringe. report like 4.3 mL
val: 7.1 mL
